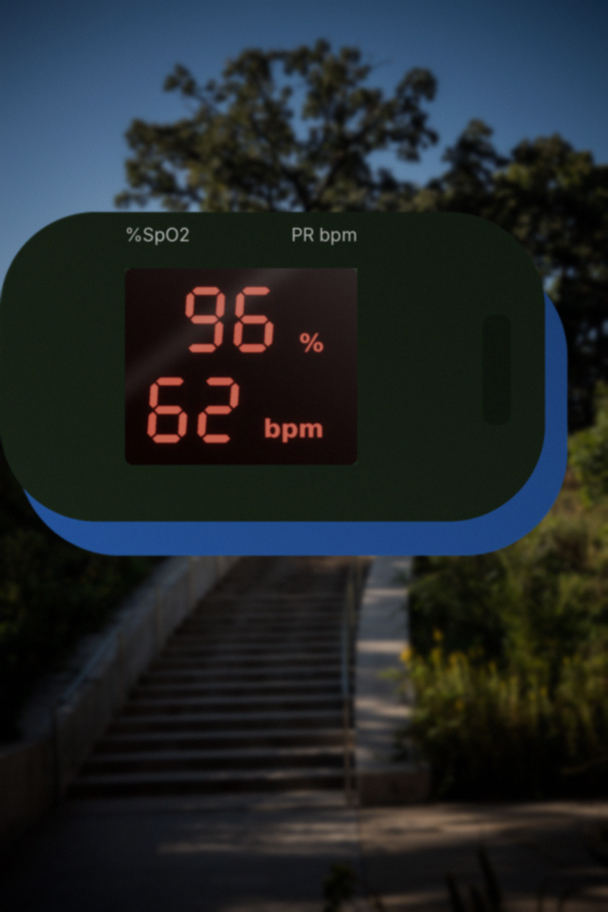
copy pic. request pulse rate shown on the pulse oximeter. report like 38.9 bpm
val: 62 bpm
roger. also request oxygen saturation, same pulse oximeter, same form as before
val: 96 %
